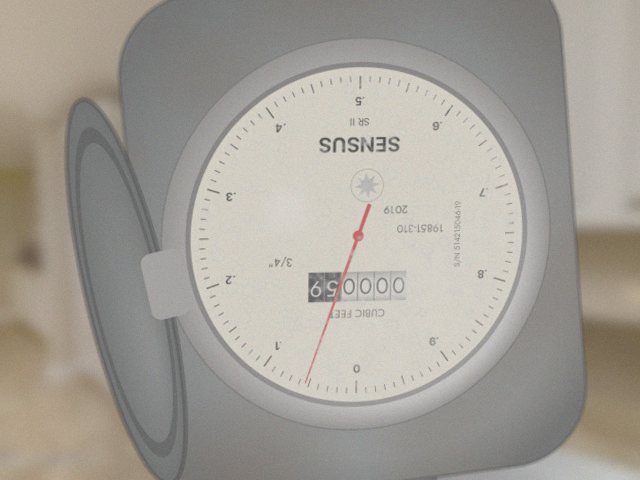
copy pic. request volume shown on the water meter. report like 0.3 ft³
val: 59.05 ft³
